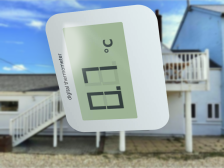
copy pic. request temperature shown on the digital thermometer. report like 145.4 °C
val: 0.7 °C
